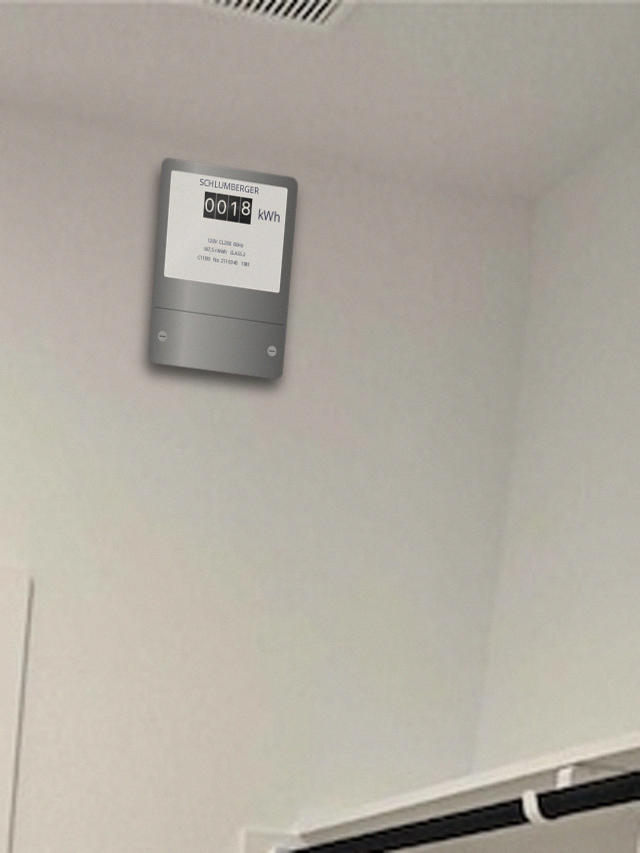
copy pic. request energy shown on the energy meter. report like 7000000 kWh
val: 18 kWh
